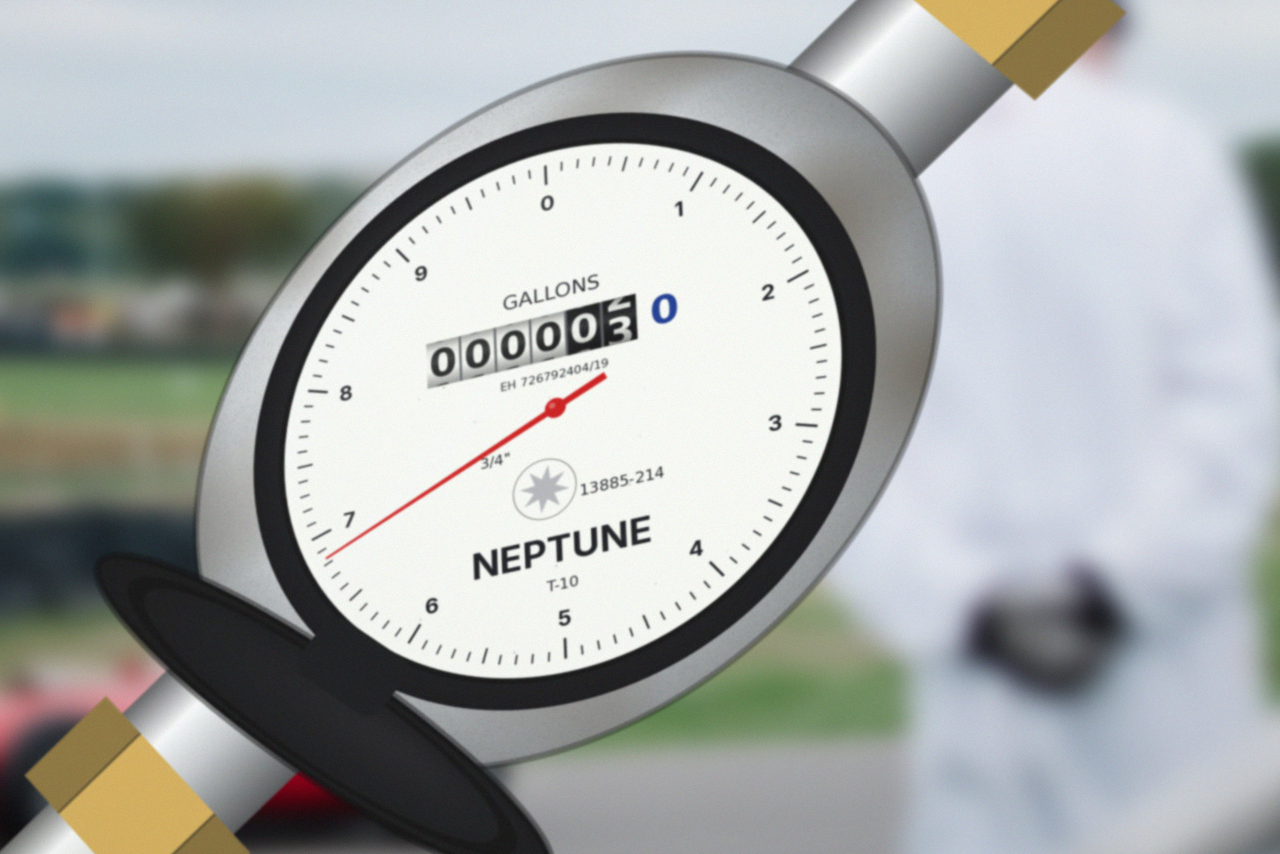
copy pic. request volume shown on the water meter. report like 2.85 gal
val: 26.8 gal
